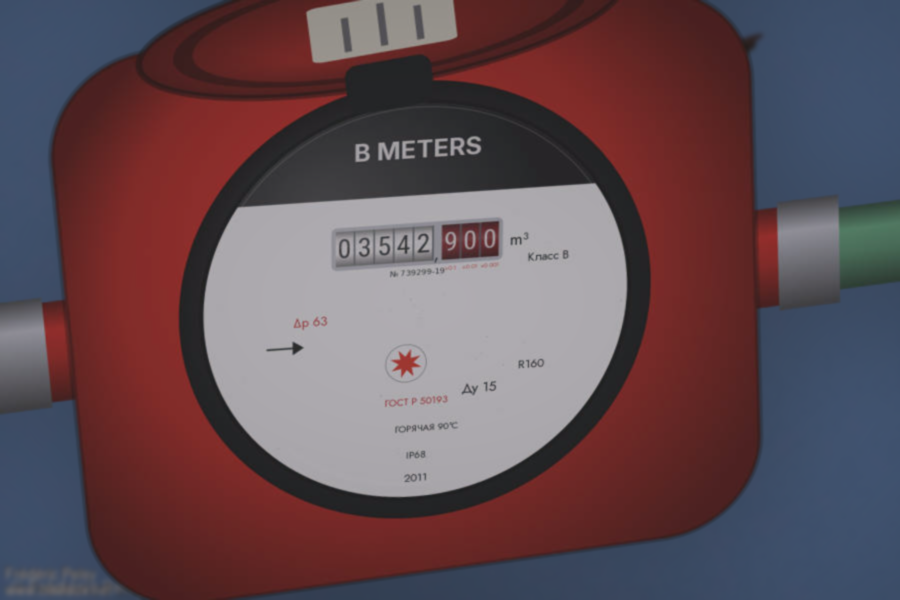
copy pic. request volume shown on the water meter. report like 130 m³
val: 3542.900 m³
